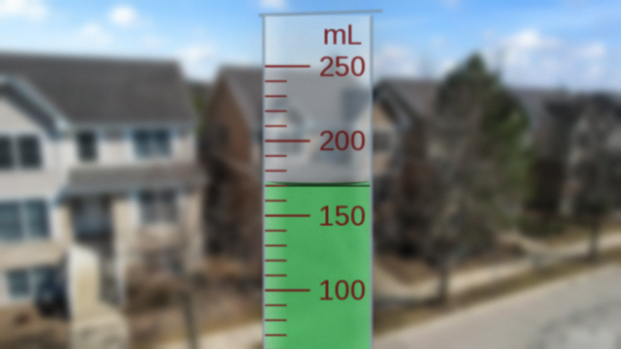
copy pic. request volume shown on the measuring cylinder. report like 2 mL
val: 170 mL
